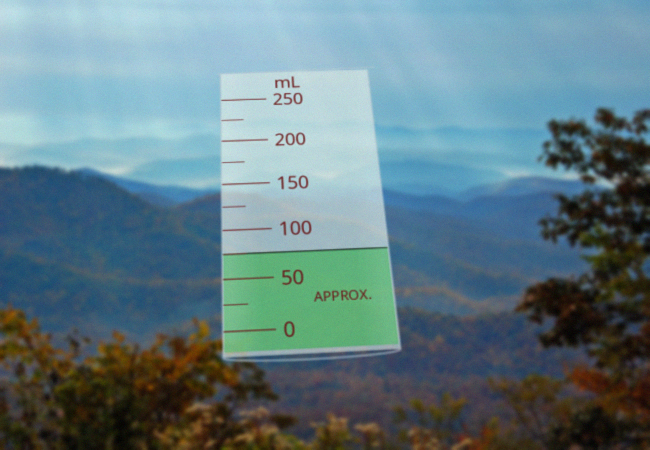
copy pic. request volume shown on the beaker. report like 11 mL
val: 75 mL
